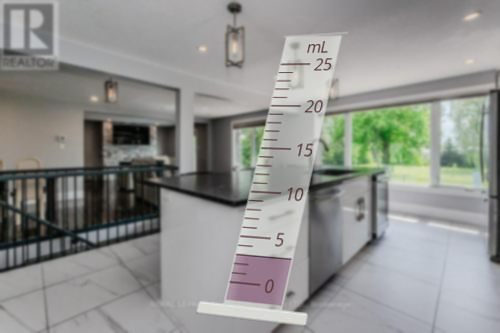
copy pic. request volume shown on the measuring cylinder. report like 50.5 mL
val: 3 mL
